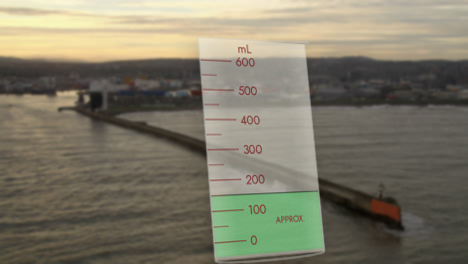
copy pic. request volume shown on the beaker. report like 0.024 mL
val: 150 mL
